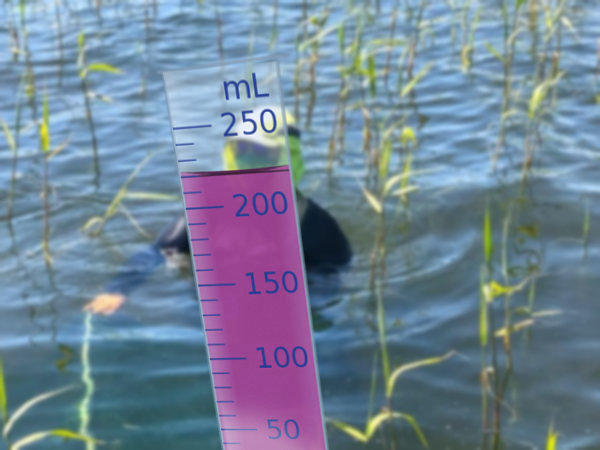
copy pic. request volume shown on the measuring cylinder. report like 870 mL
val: 220 mL
